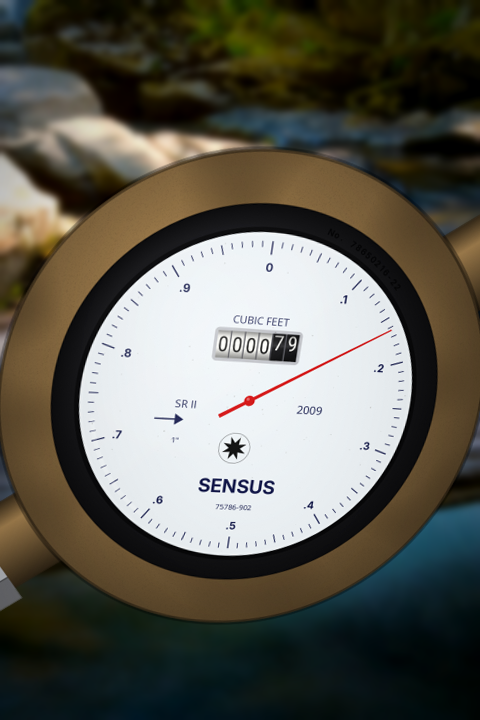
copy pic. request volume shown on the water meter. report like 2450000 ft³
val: 79.16 ft³
